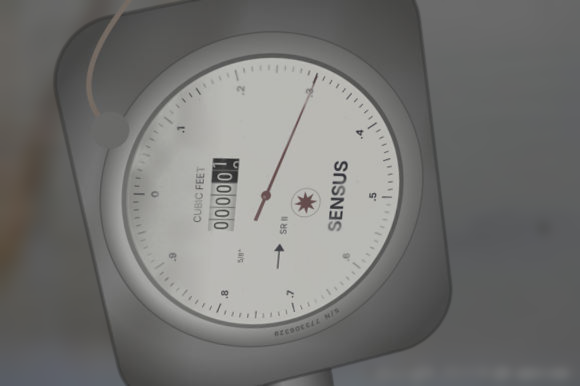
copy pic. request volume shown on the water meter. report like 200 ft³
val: 1.30 ft³
